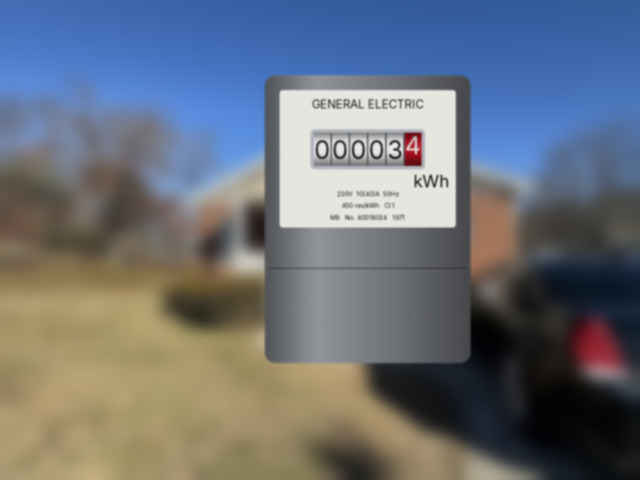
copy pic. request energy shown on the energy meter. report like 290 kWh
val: 3.4 kWh
